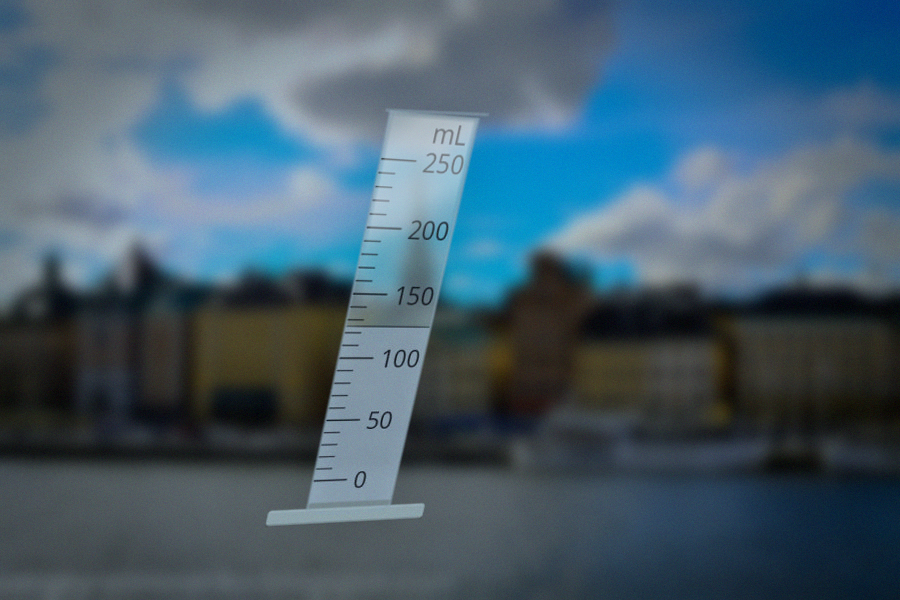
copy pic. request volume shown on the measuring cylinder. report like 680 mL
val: 125 mL
